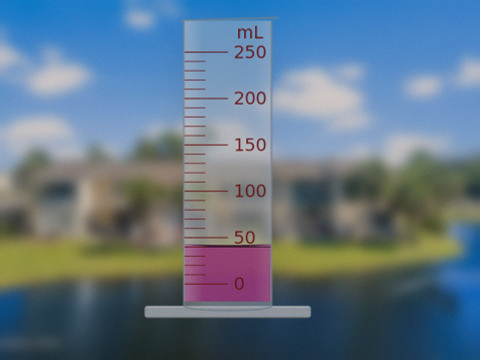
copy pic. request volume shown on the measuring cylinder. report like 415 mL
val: 40 mL
